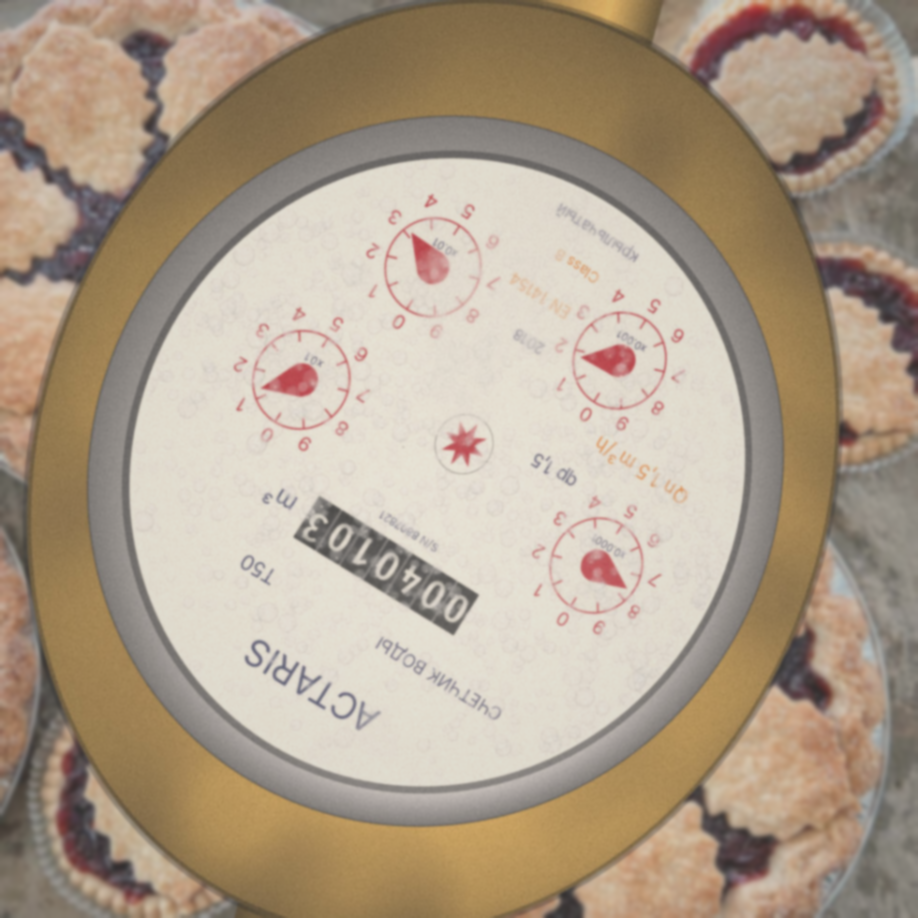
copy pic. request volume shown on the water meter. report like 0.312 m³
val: 40103.1317 m³
